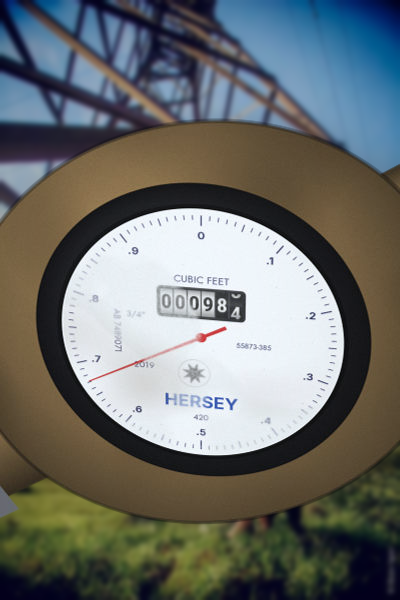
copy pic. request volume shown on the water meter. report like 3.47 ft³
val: 983.67 ft³
